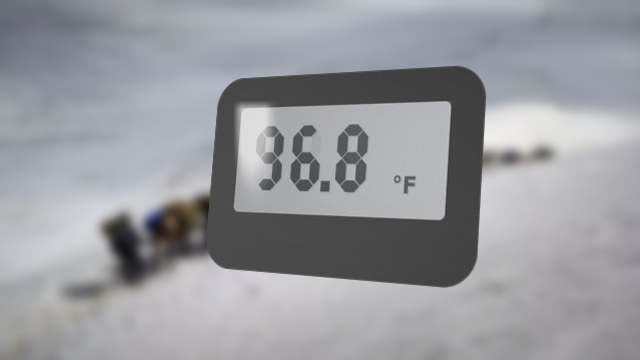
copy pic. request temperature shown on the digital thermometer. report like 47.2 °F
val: 96.8 °F
